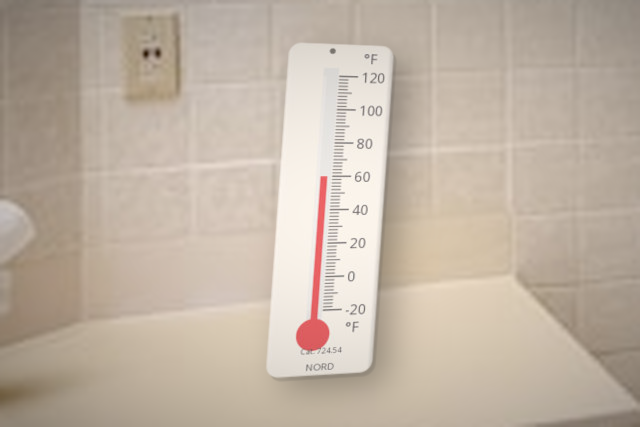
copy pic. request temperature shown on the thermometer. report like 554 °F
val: 60 °F
